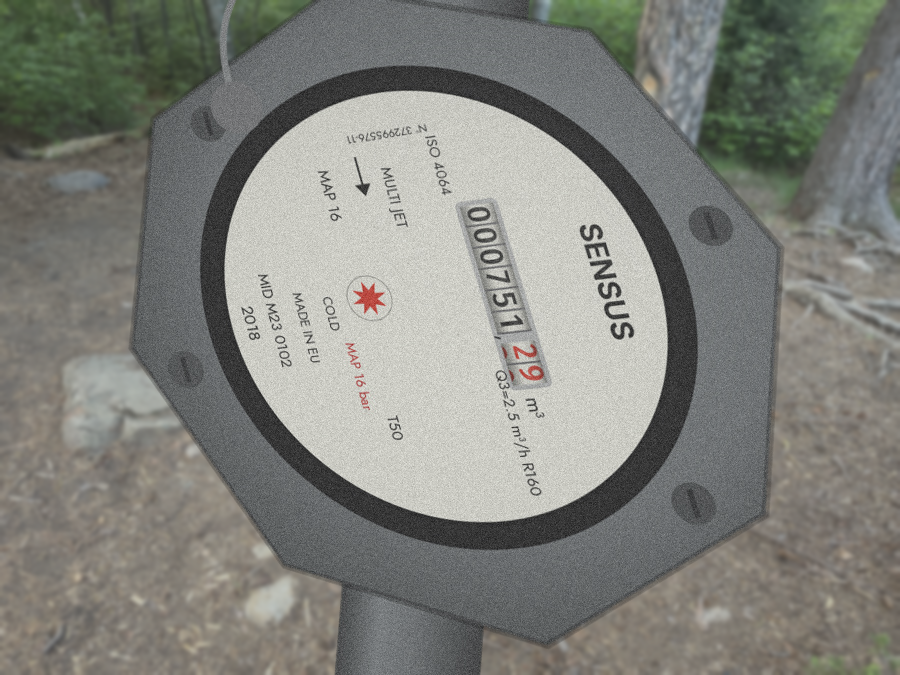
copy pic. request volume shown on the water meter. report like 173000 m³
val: 751.29 m³
